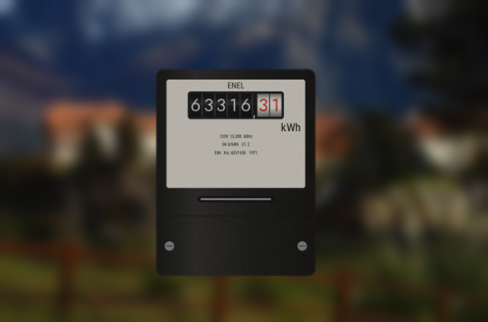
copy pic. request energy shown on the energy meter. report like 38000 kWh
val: 63316.31 kWh
